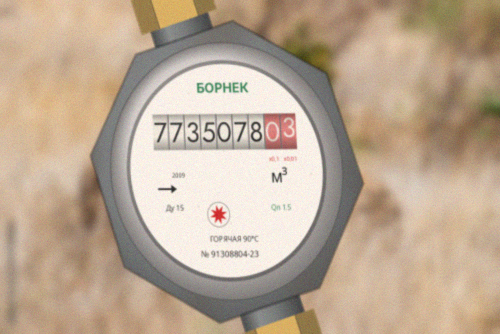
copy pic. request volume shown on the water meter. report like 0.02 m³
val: 7735078.03 m³
